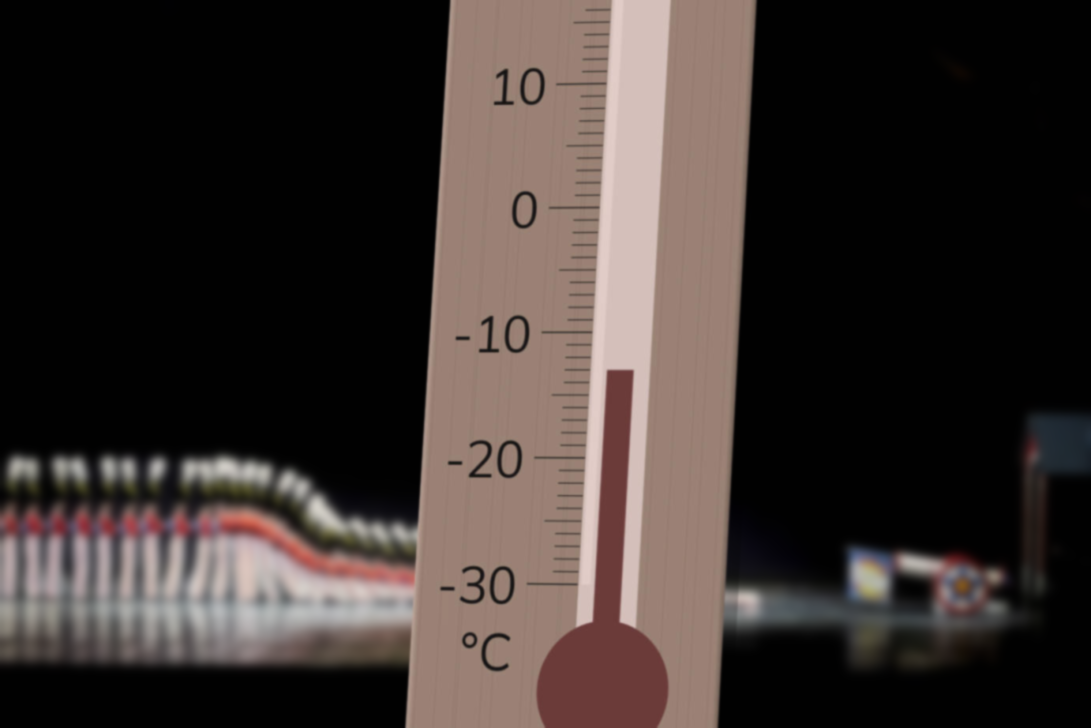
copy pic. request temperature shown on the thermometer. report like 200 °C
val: -13 °C
